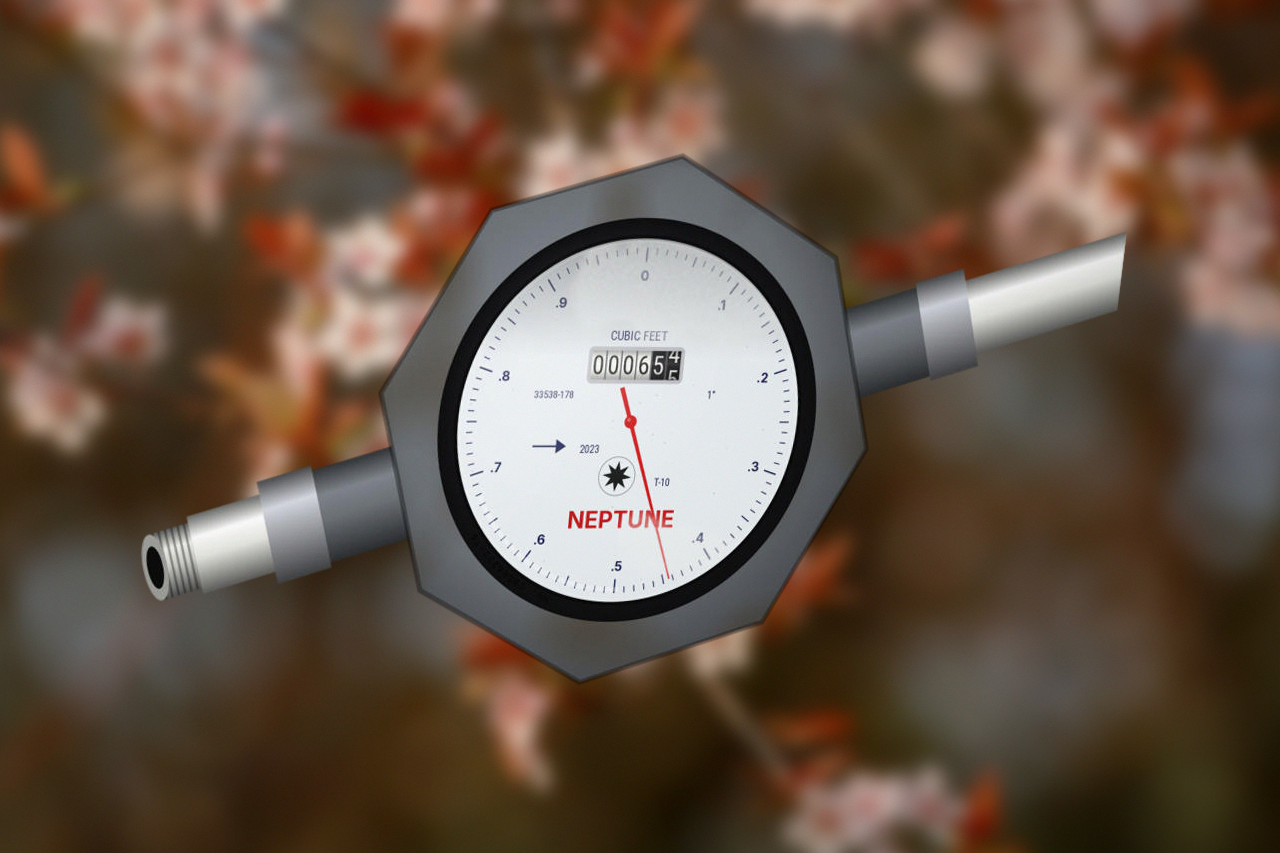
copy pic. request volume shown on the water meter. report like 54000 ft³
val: 654.44 ft³
